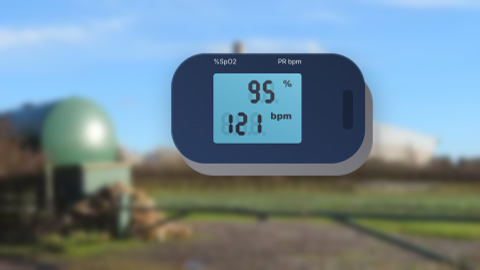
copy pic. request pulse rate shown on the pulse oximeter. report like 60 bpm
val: 121 bpm
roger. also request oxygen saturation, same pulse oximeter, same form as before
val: 95 %
